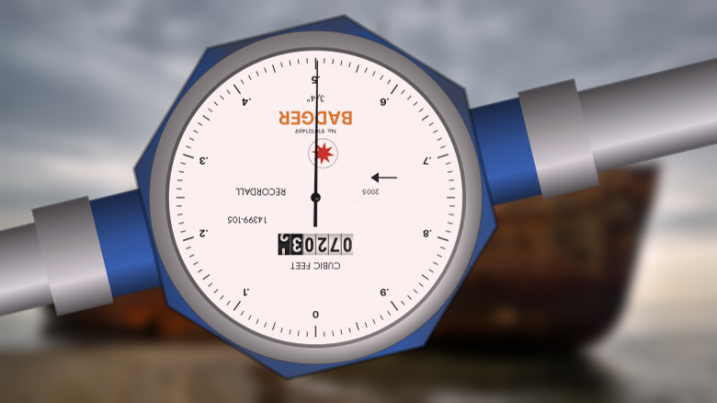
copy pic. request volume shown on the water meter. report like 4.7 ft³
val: 72031.50 ft³
